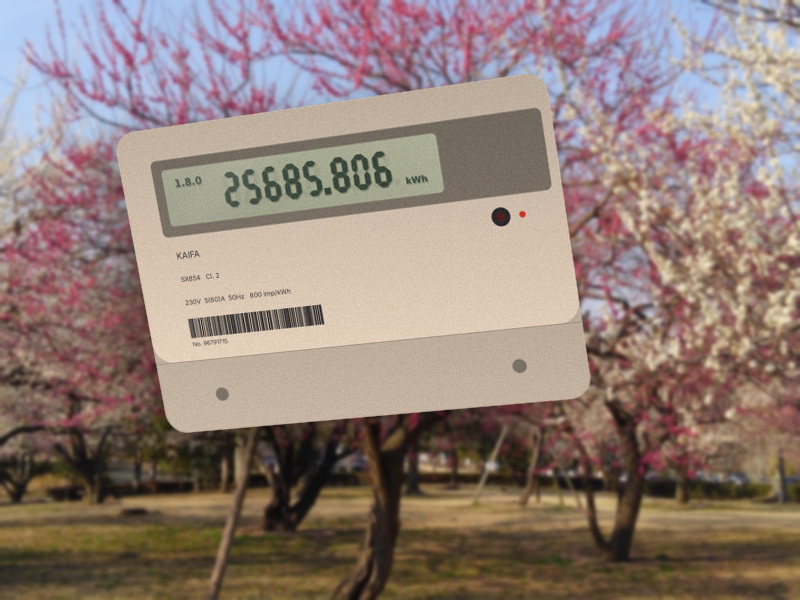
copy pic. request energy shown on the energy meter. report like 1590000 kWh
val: 25685.806 kWh
